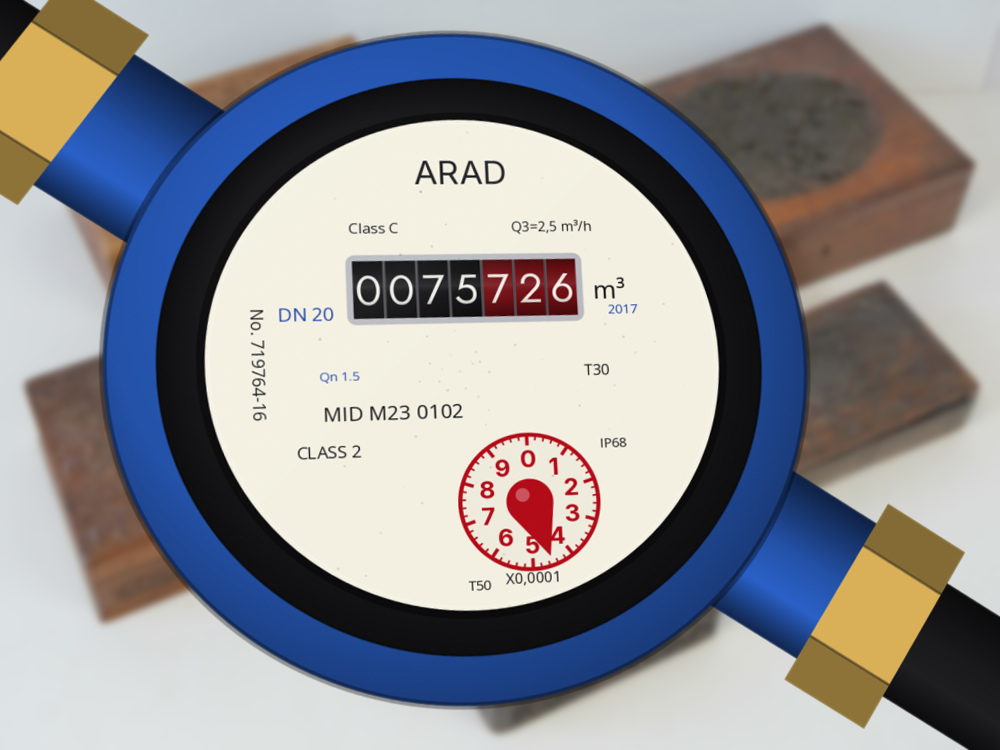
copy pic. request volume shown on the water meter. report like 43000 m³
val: 75.7264 m³
